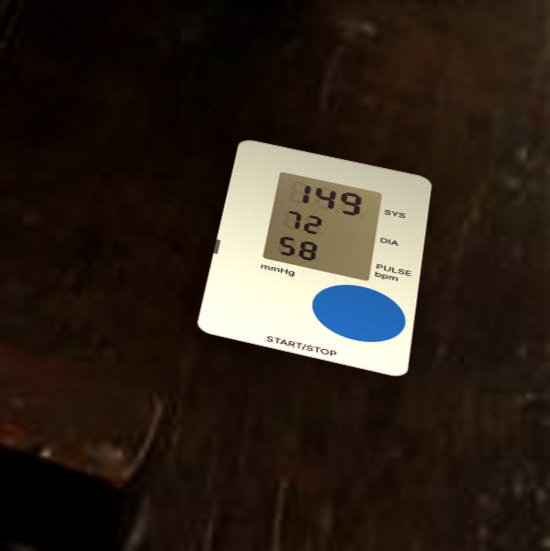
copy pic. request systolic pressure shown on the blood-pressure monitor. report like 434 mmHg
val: 149 mmHg
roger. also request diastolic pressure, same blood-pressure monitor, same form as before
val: 72 mmHg
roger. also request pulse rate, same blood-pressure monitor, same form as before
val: 58 bpm
